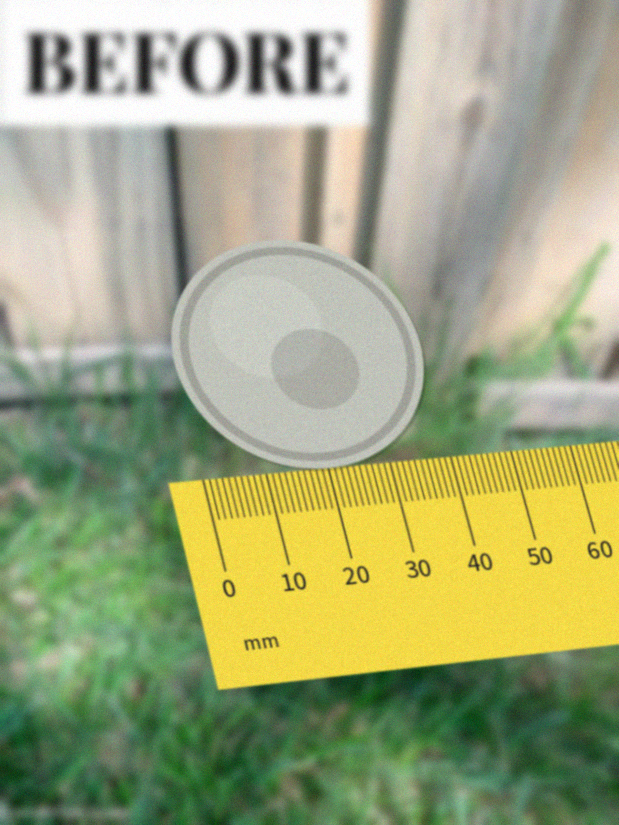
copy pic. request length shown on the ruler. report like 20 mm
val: 40 mm
